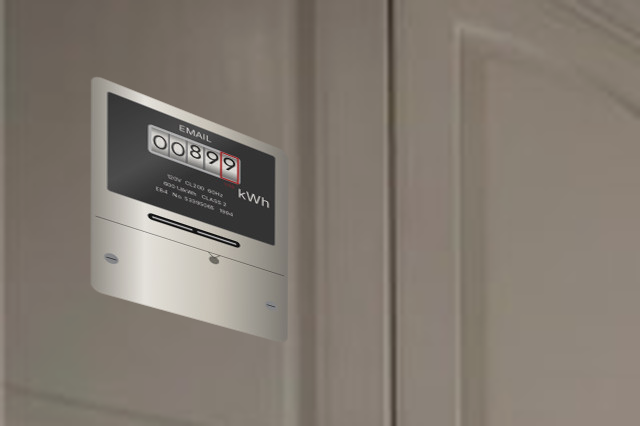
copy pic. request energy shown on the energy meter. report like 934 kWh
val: 89.9 kWh
